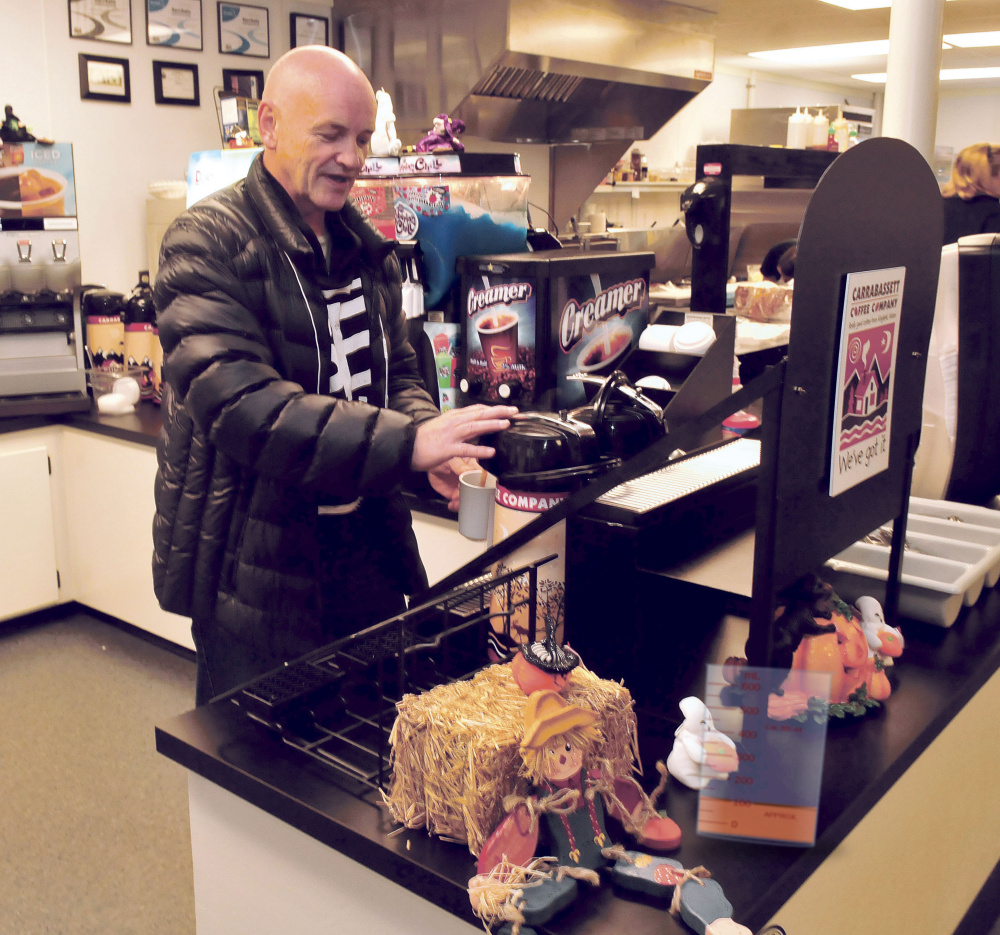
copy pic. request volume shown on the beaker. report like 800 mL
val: 100 mL
